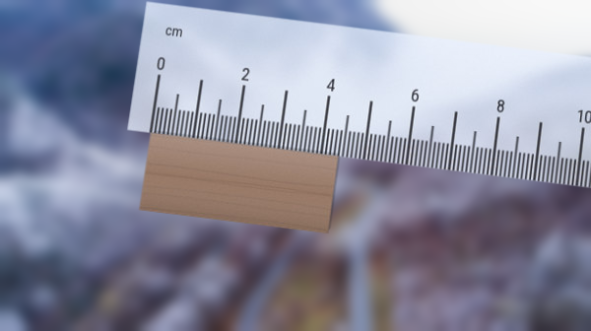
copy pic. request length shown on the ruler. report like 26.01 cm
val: 4.4 cm
